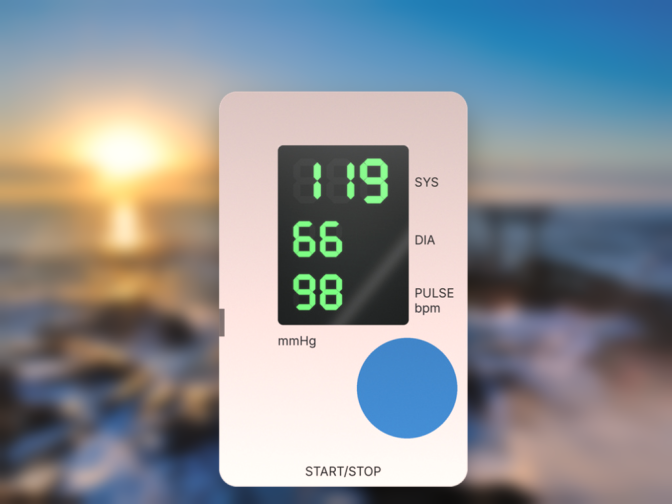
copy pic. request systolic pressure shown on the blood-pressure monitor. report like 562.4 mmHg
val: 119 mmHg
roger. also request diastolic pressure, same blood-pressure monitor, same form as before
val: 66 mmHg
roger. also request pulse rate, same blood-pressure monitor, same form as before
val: 98 bpm
